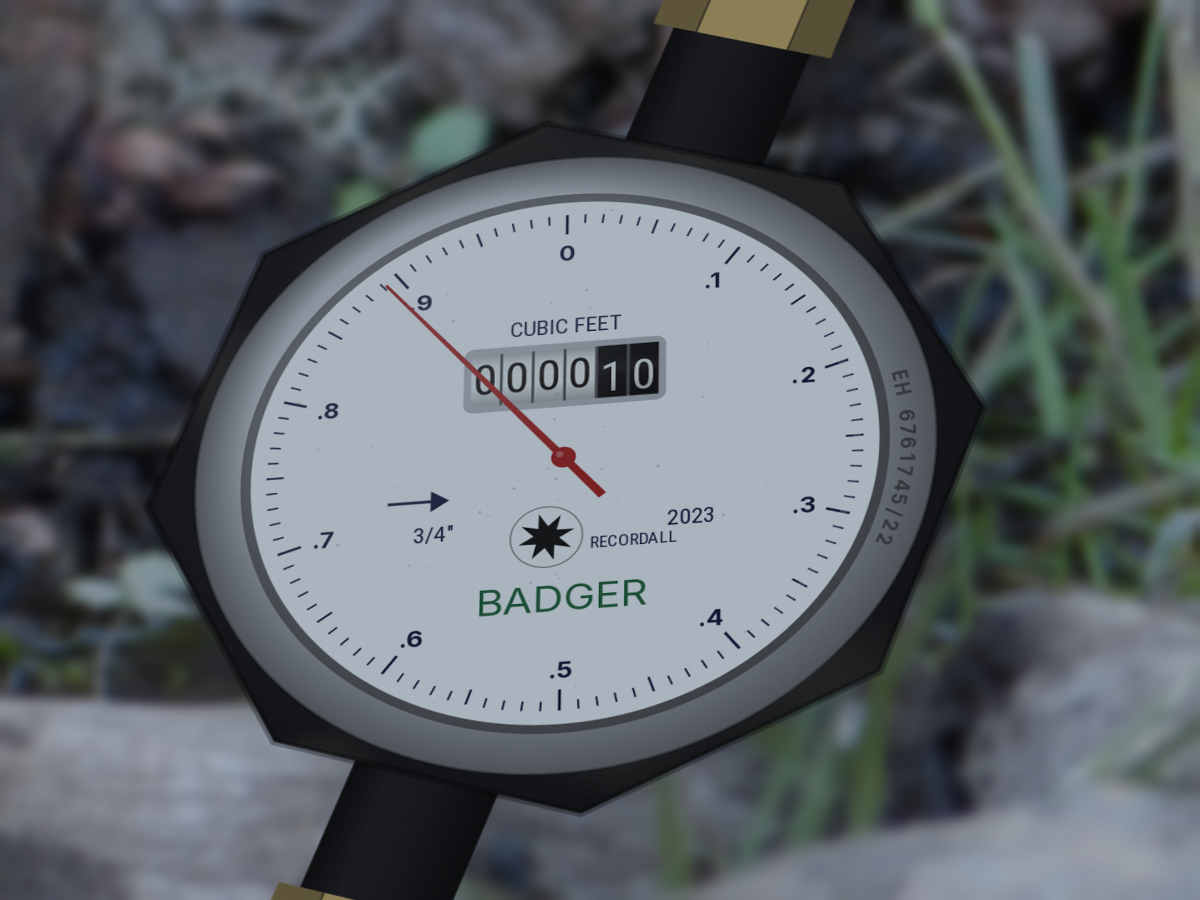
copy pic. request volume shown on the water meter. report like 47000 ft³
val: 9.89 ft³
